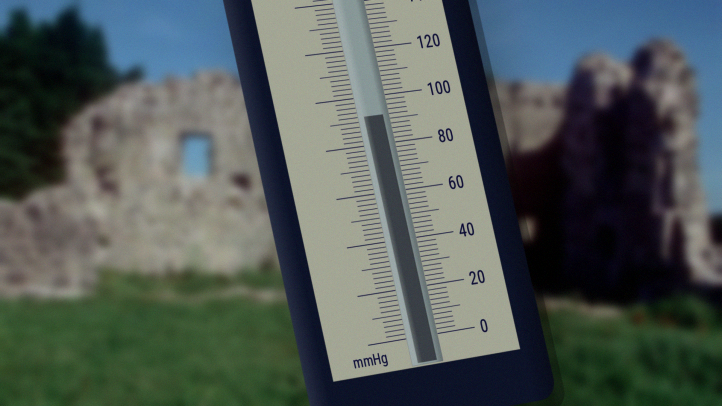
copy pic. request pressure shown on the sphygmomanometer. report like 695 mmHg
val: 92 mmHg
